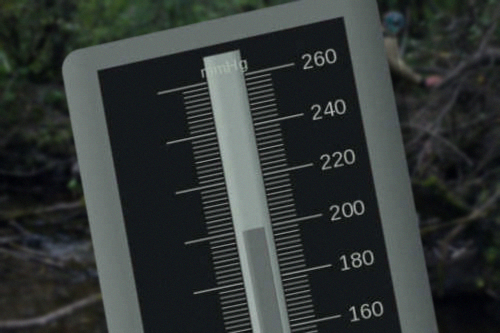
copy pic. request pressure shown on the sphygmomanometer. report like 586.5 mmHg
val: 200 mmHg
